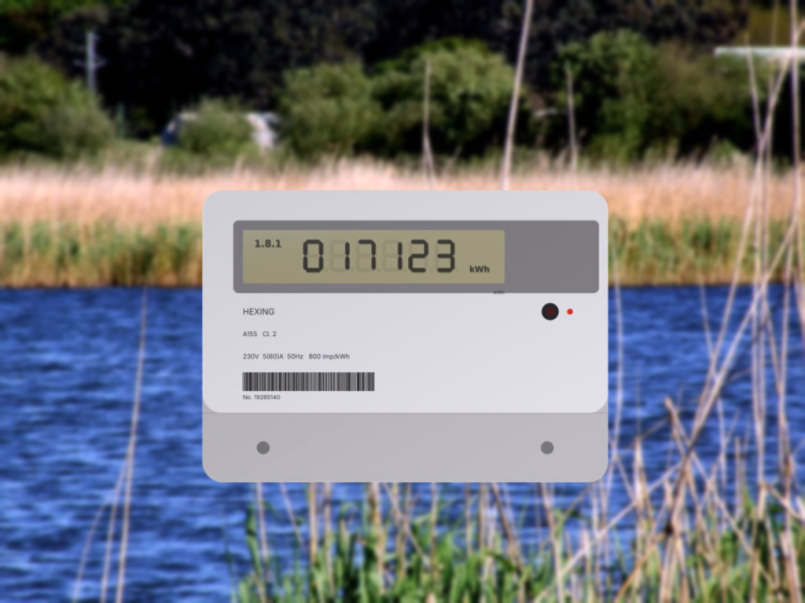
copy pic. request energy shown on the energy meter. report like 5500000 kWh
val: 17123 kWh
